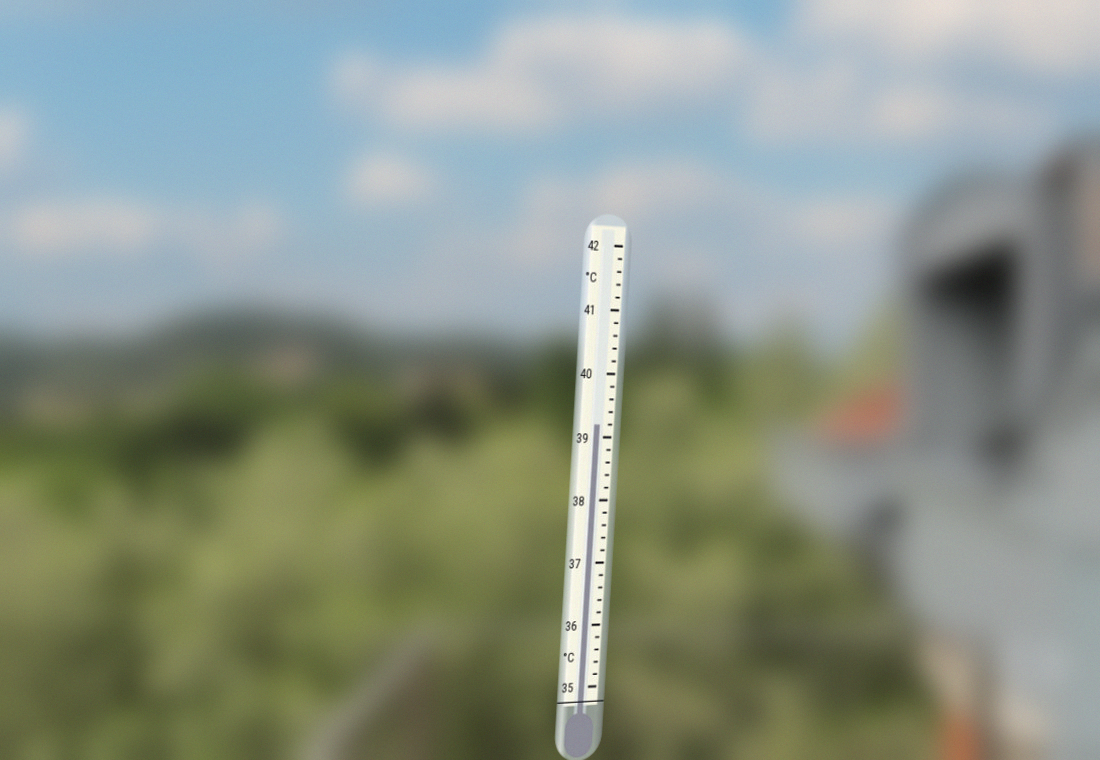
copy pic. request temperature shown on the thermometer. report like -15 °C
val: 39.2 °C
